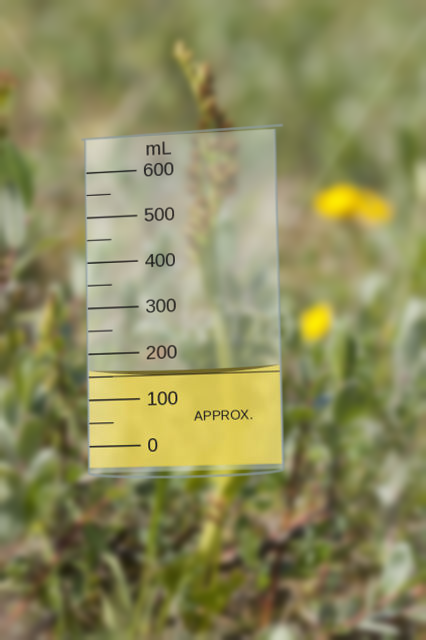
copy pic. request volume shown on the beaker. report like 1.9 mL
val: 150 mL
